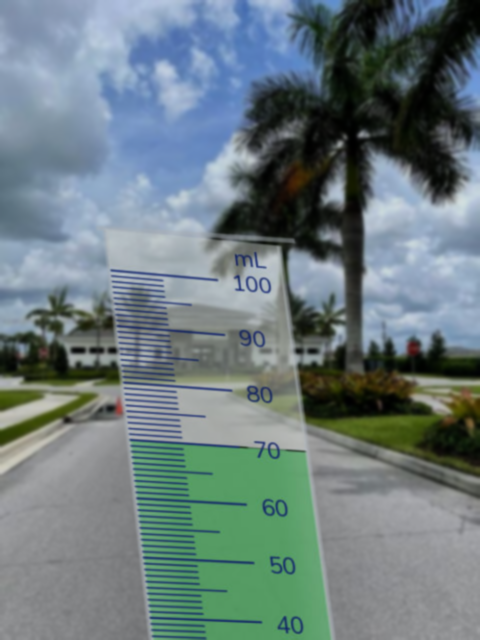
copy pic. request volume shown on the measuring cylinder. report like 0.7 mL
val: 70 mL
